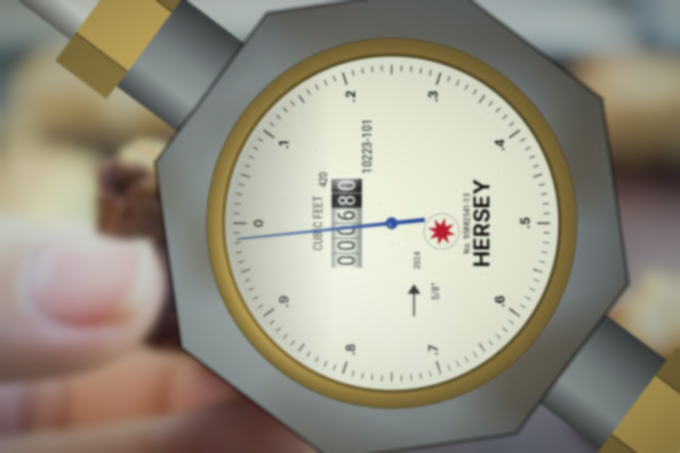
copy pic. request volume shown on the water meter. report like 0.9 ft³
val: 679.98 ft³
